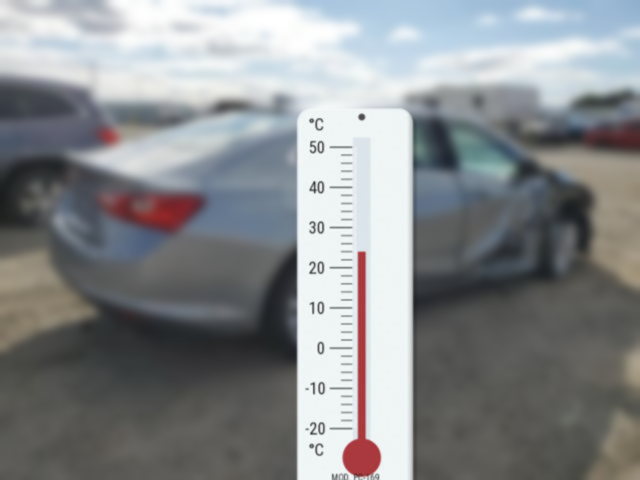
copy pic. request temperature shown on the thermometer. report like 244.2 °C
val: 24 °C
